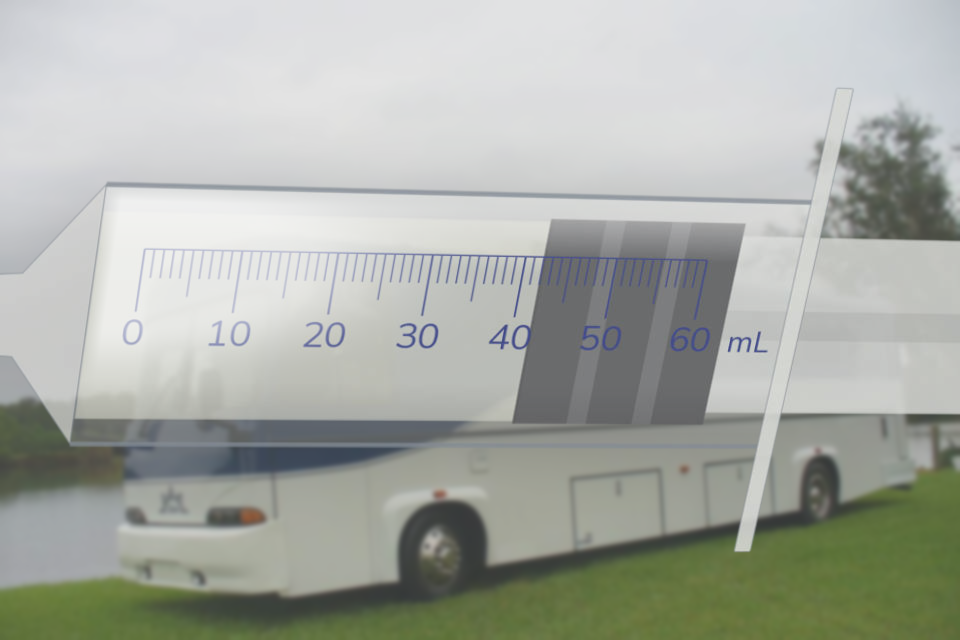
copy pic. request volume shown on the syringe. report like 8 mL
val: 42 mL
